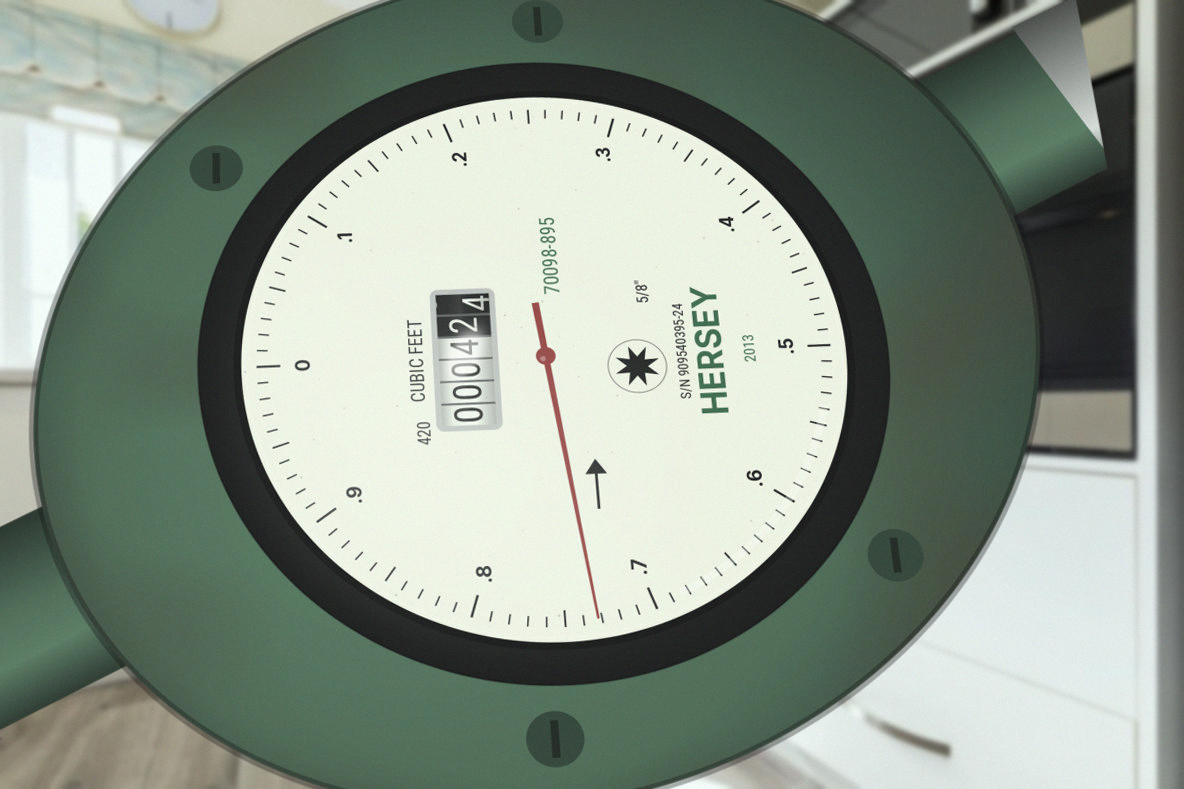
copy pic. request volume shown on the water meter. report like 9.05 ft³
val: 423.73 ft³
